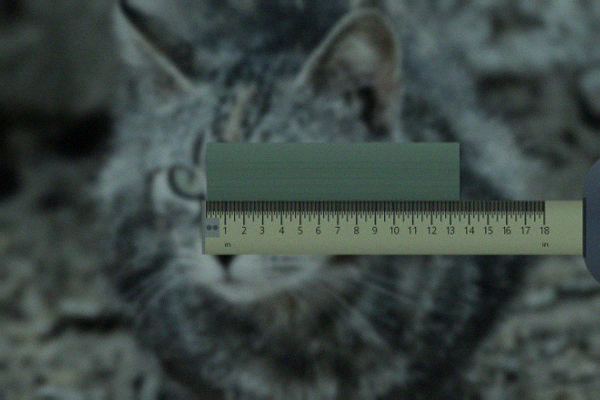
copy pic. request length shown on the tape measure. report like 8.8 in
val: 13.5 in
